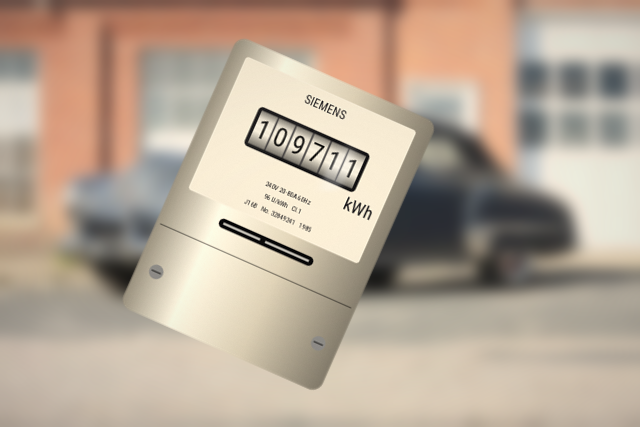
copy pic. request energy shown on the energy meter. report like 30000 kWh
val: 109711 kWh
